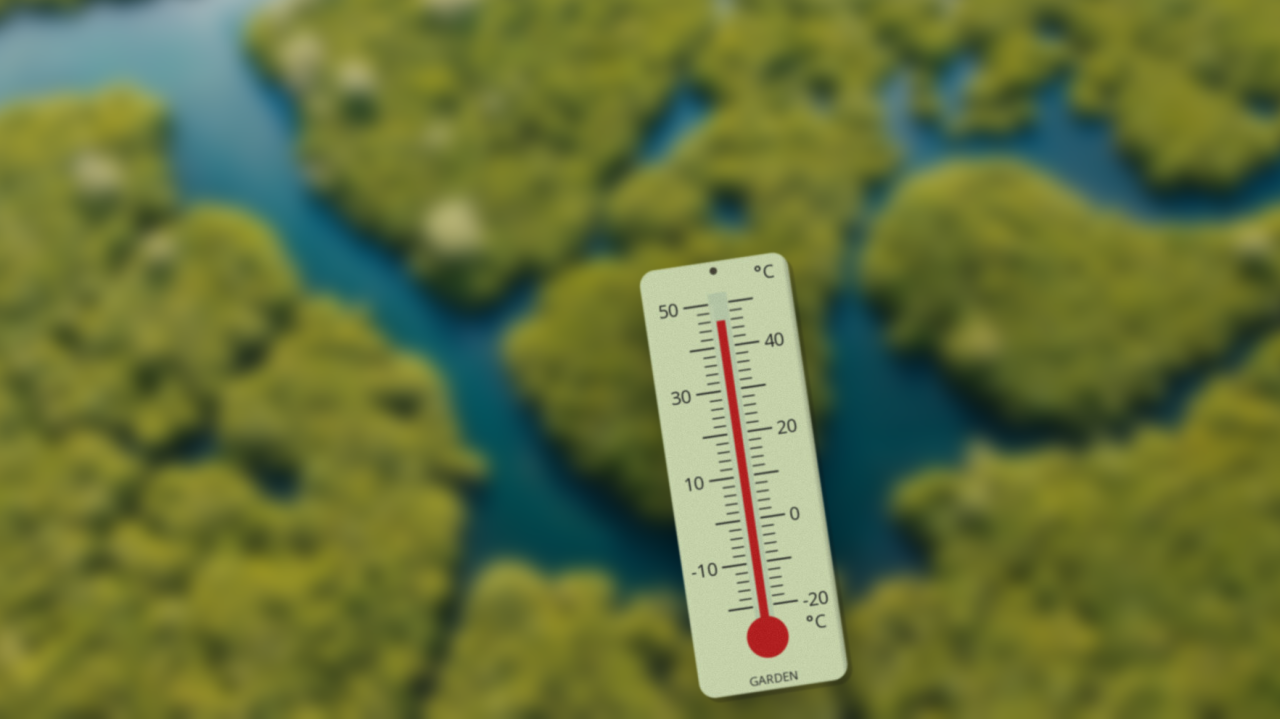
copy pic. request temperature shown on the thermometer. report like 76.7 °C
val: 46 °C
